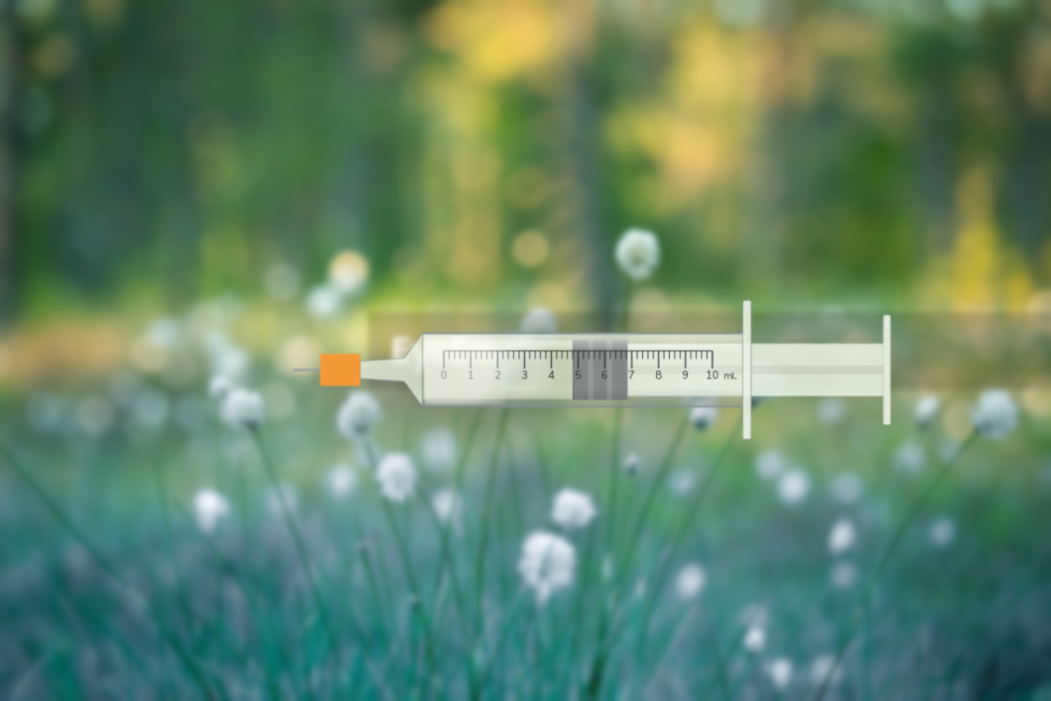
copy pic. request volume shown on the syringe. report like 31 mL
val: 4.8 mL
